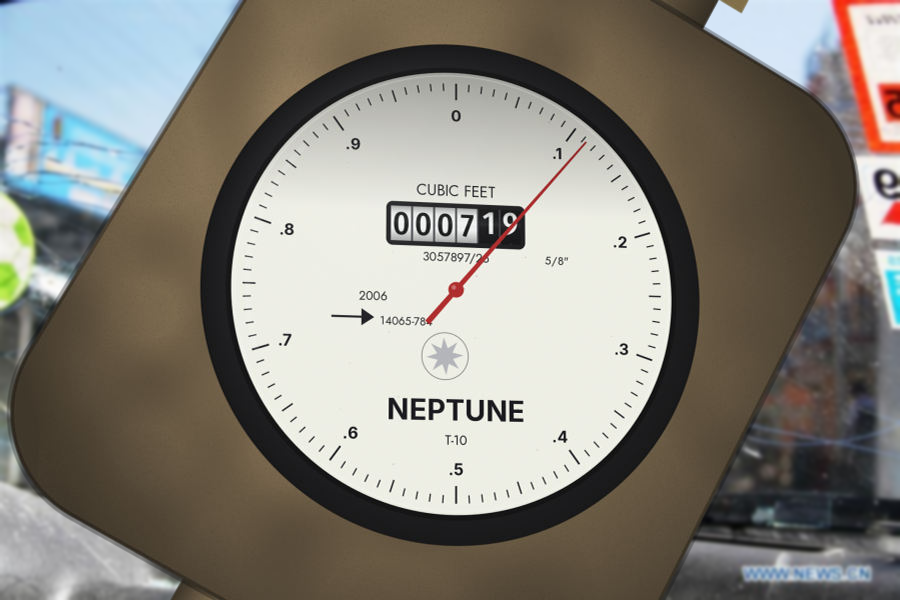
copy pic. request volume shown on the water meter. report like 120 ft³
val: 719.11 ft³
